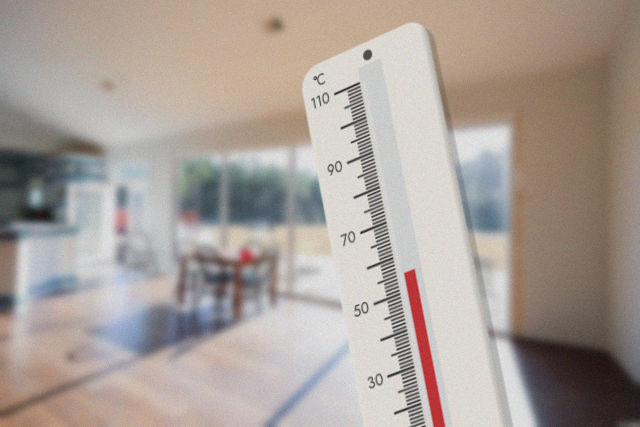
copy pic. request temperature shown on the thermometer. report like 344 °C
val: 55 °C
